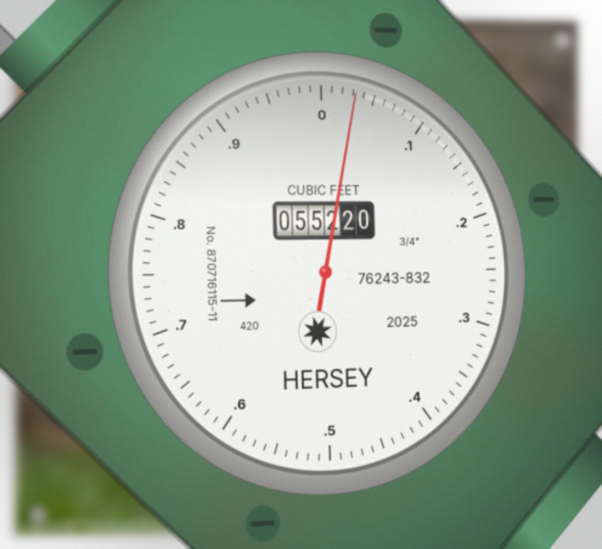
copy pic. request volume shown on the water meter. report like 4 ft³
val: 55220.03 ft³
